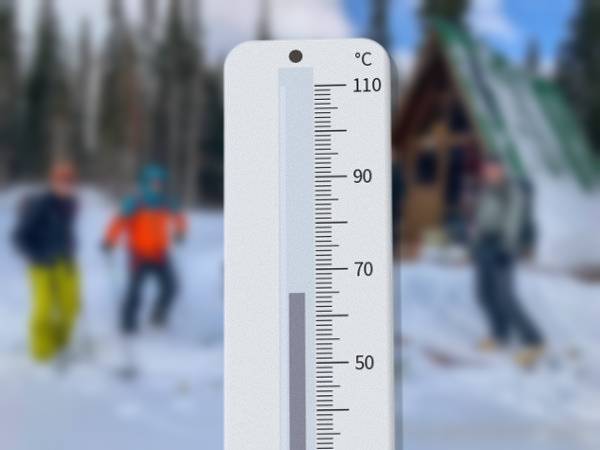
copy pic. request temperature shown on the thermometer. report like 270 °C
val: 65 °C
